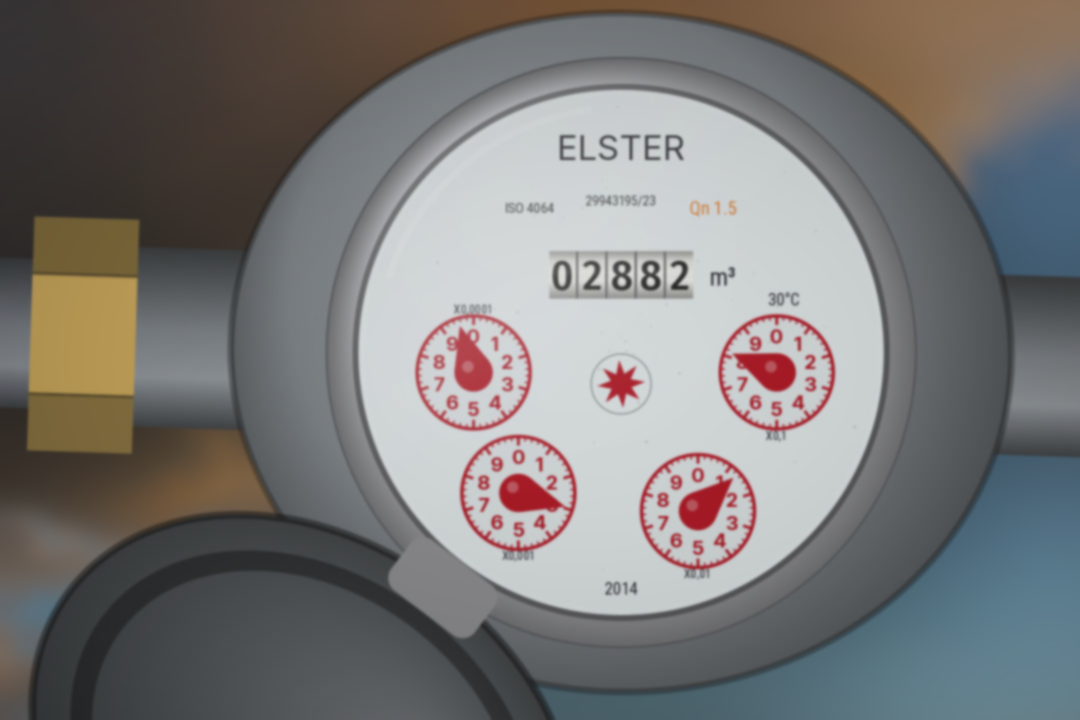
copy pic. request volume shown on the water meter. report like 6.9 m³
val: 2882.8129 m³
